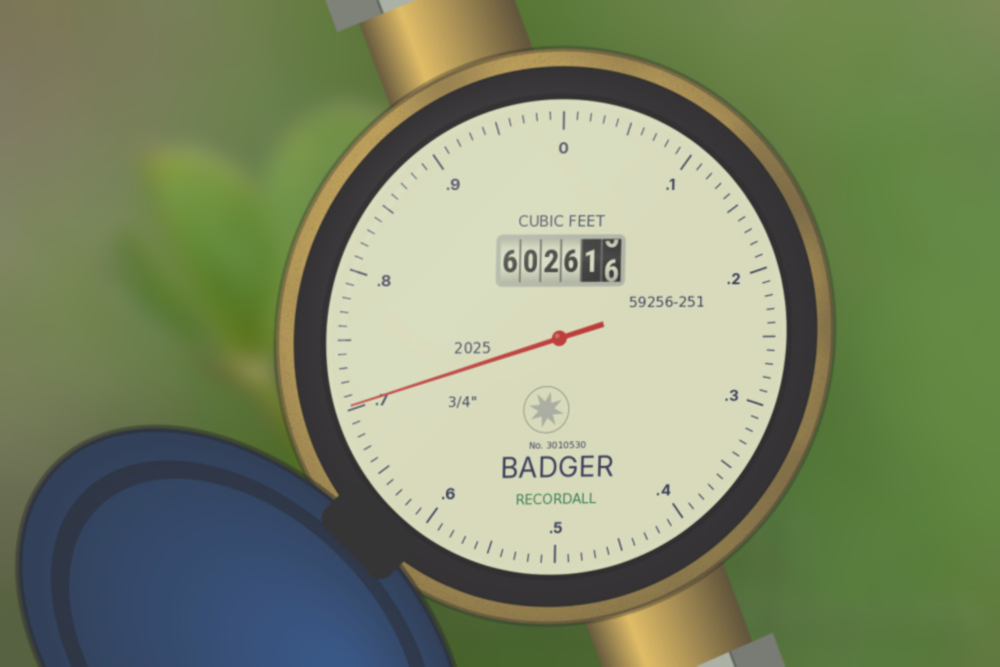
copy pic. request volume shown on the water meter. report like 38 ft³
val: 602615.70 ft³
